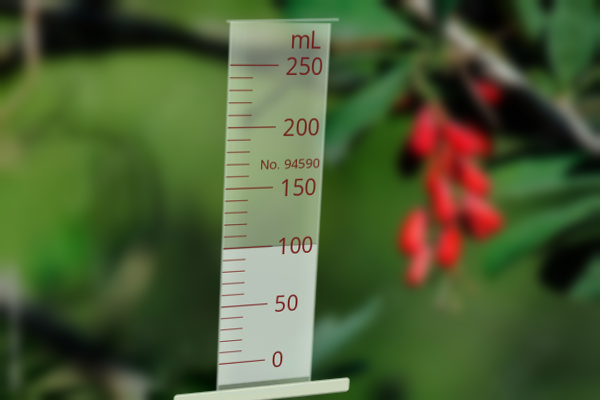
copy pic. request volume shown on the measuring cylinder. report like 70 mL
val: 100 mL
